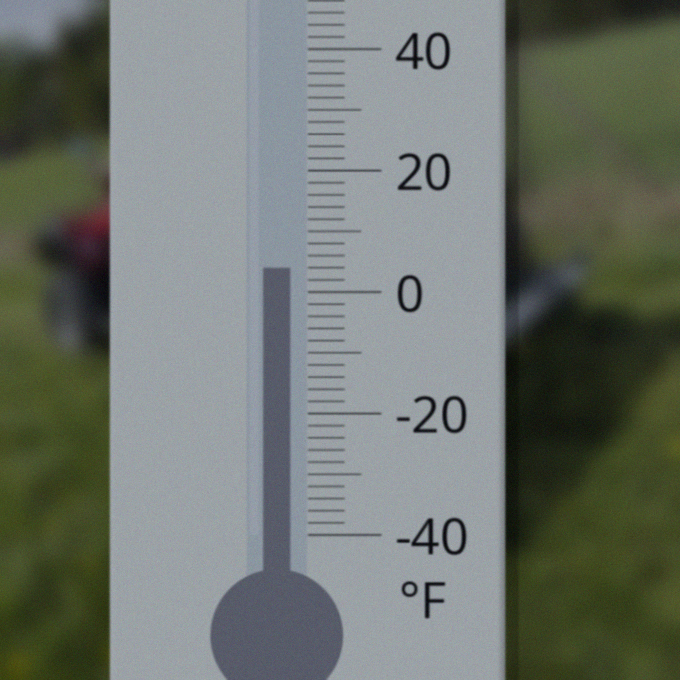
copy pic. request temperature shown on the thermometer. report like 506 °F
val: 4 °F
